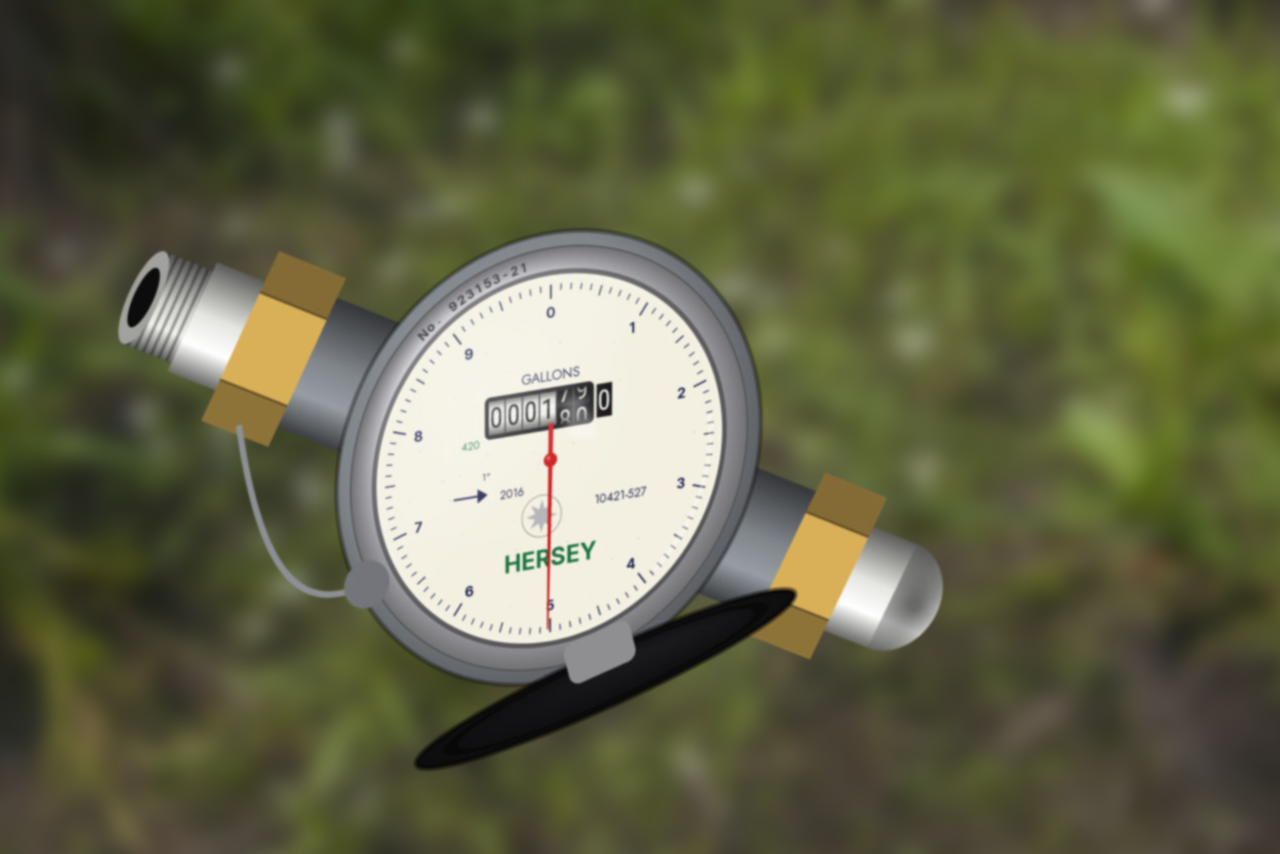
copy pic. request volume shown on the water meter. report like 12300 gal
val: 1795.0 gal
